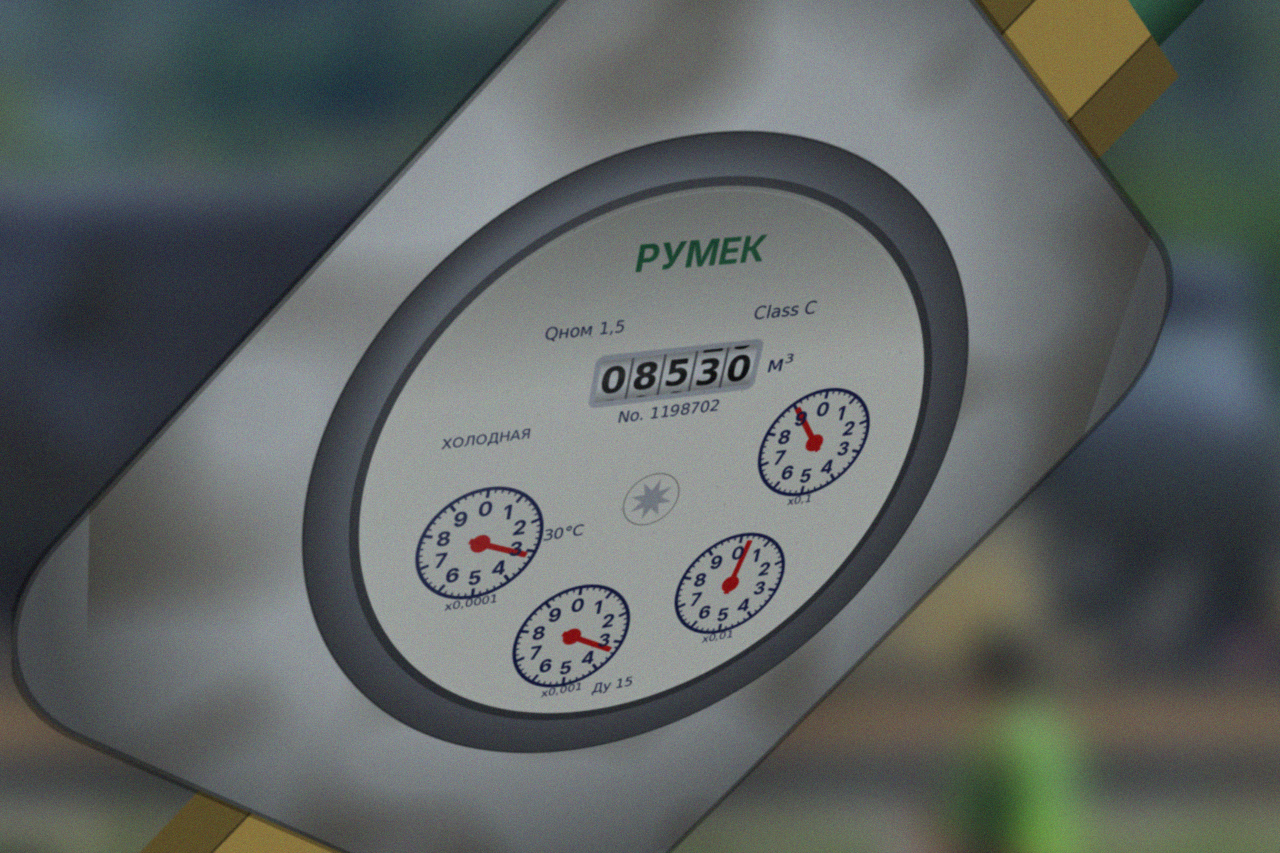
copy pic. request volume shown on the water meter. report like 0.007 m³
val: 8529.9033 m³
